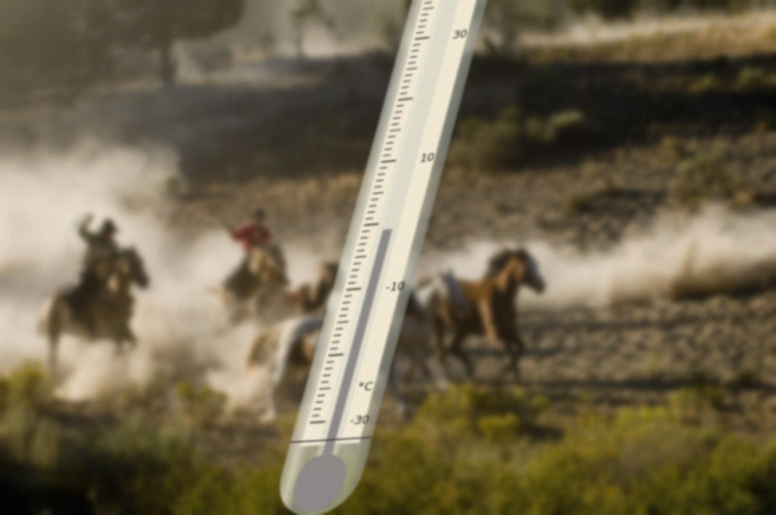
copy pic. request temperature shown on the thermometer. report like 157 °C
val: -1 °C
